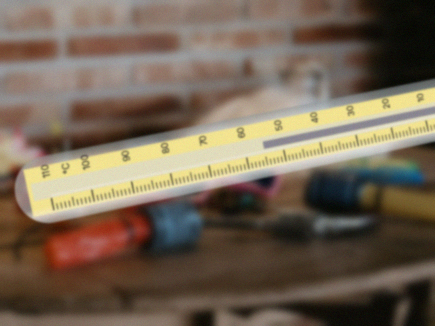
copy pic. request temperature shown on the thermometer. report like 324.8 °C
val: 55 °C
